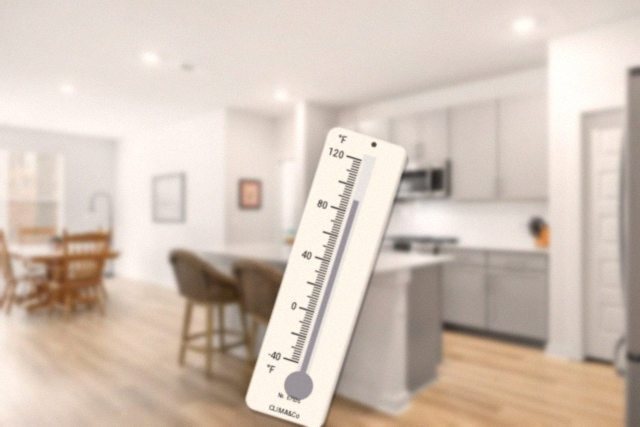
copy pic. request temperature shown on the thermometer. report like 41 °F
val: 90 °F
